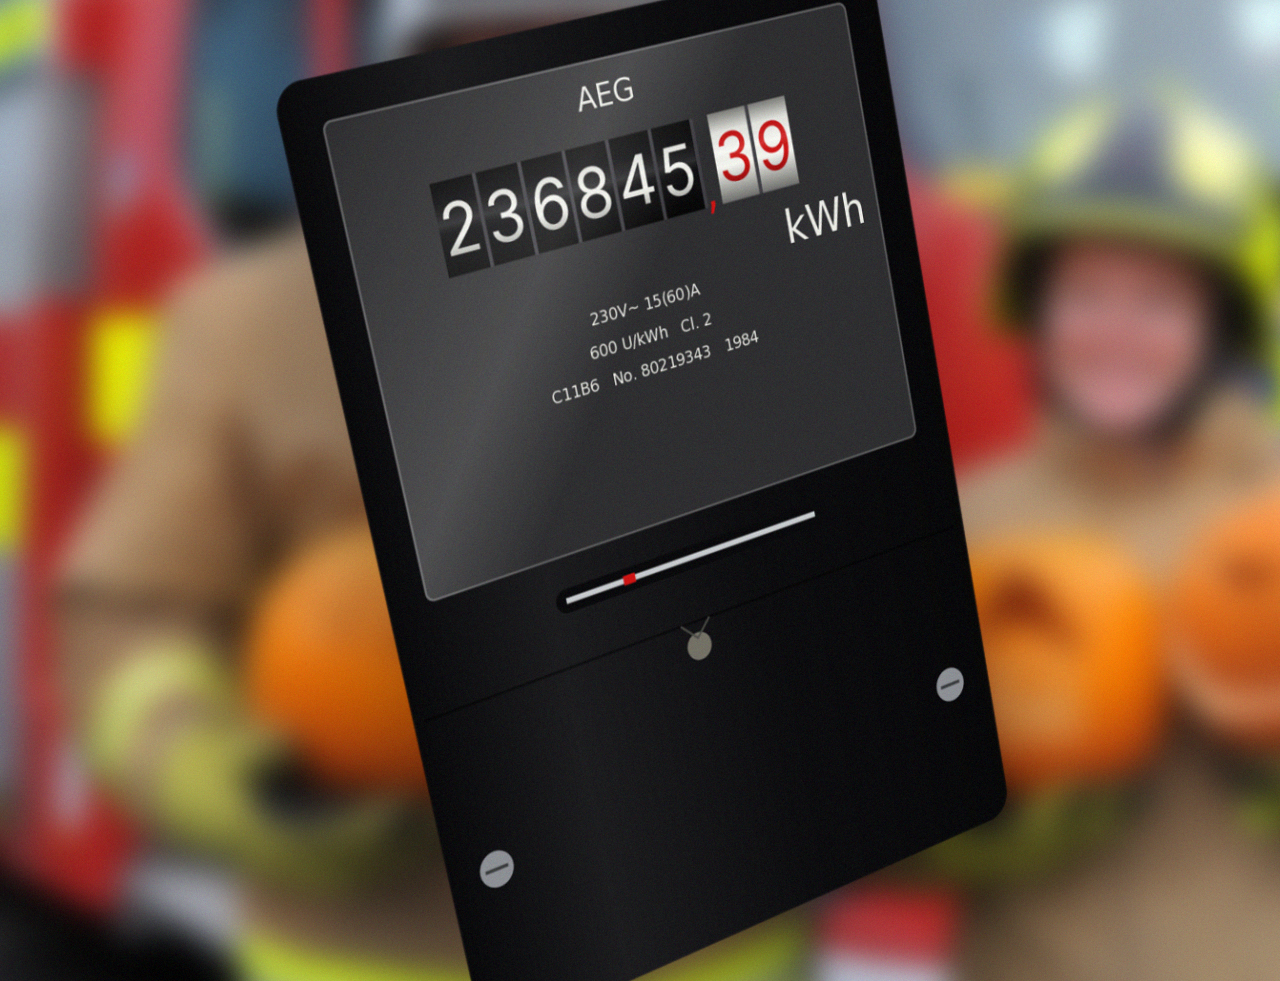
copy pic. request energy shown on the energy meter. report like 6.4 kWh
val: 236845.39 kWh
